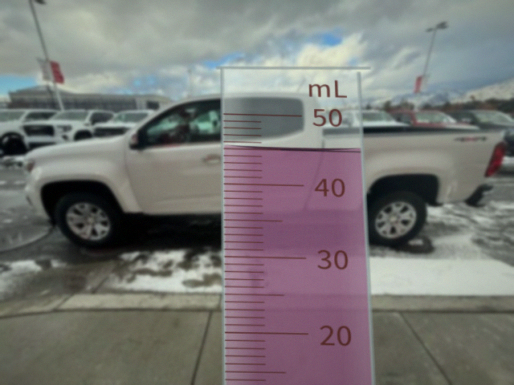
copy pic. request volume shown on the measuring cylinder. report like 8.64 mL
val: 45 mL
